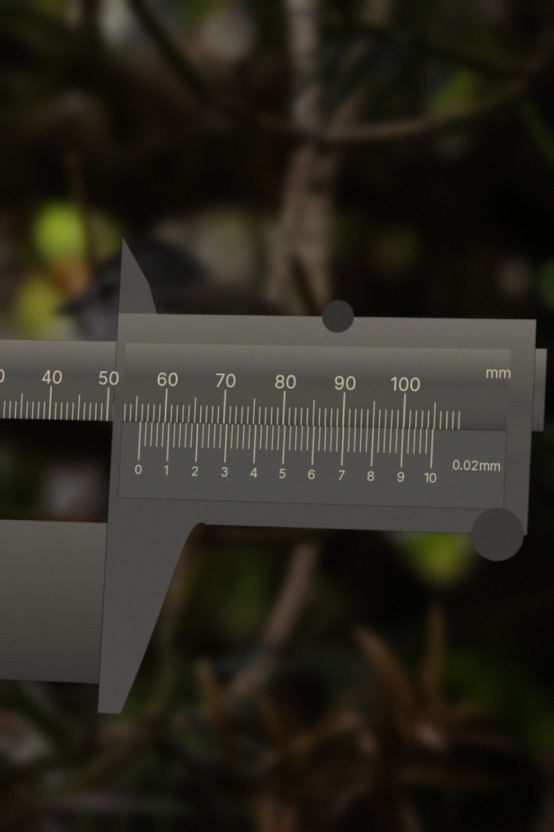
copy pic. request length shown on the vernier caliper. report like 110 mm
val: 55.8 mm
